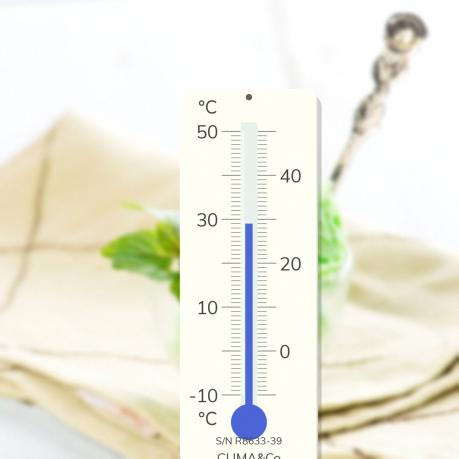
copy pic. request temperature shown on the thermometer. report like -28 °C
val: 29 °C
